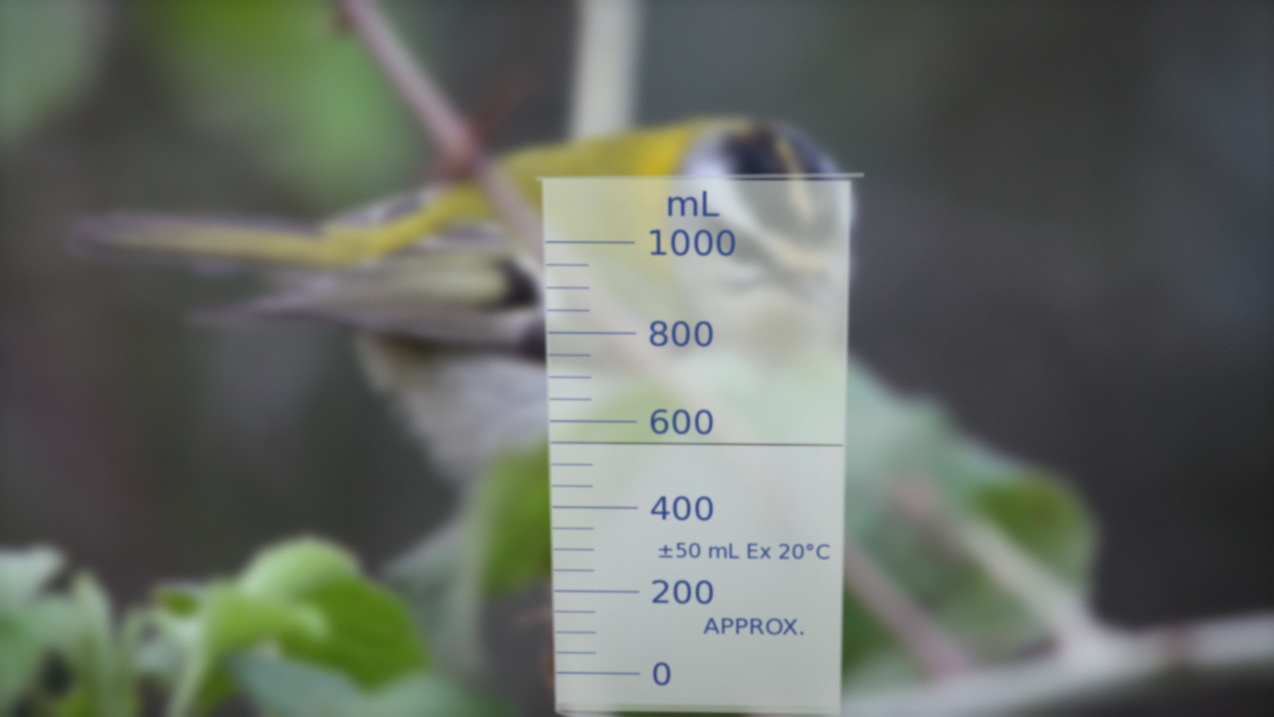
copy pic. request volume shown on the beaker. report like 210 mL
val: 550 mL
